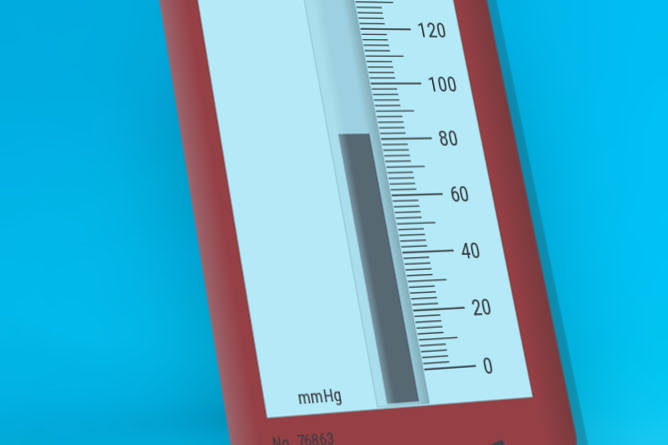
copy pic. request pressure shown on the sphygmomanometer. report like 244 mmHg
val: 82 mmHg
